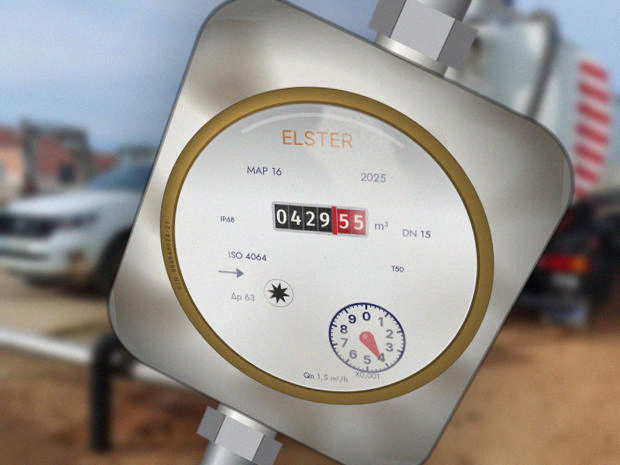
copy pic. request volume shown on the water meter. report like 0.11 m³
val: 429.554 m³
